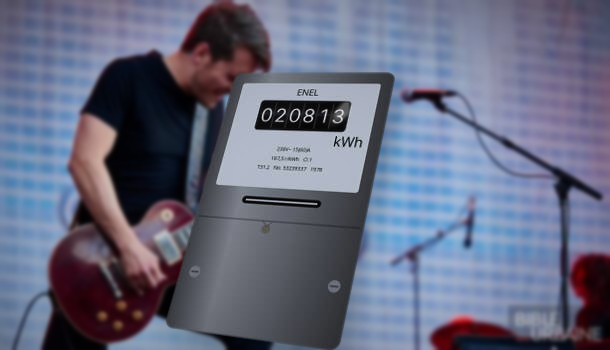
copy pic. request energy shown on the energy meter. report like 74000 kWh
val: 20813 kWh
